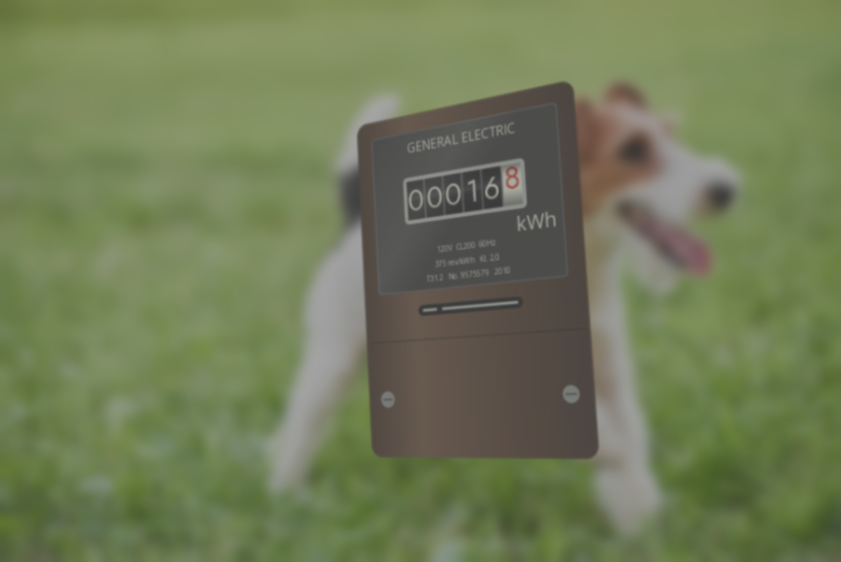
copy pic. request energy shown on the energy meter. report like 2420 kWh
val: 16.8 kWh
